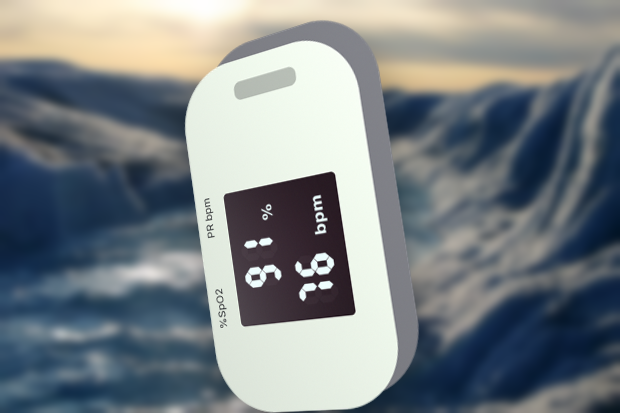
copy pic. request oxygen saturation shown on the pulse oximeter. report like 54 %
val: 91 %
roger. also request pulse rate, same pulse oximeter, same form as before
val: 76 bpm
